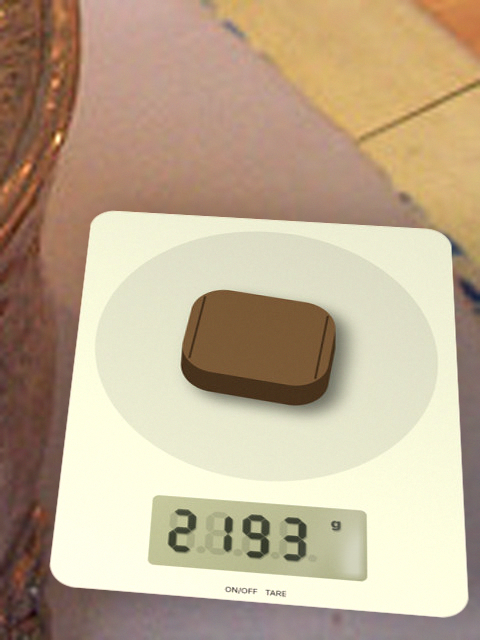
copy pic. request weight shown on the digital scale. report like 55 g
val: 2193 g
